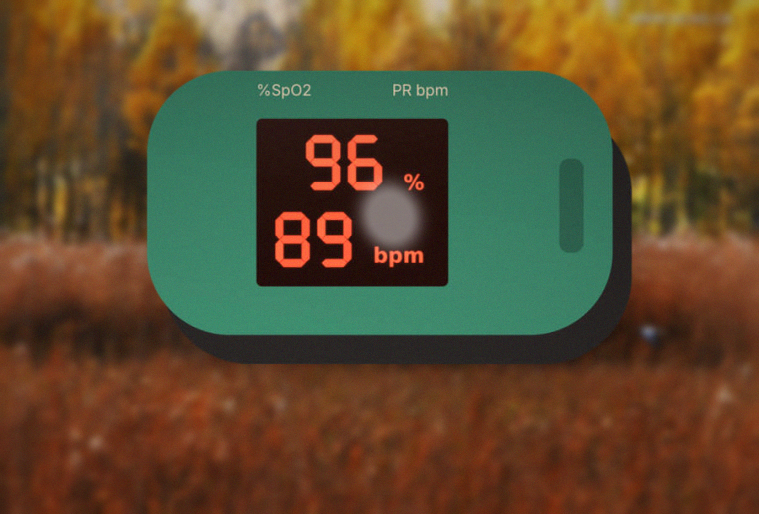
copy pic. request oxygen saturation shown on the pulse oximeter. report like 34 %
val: 96 %
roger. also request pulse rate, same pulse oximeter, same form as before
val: 89 bpm
